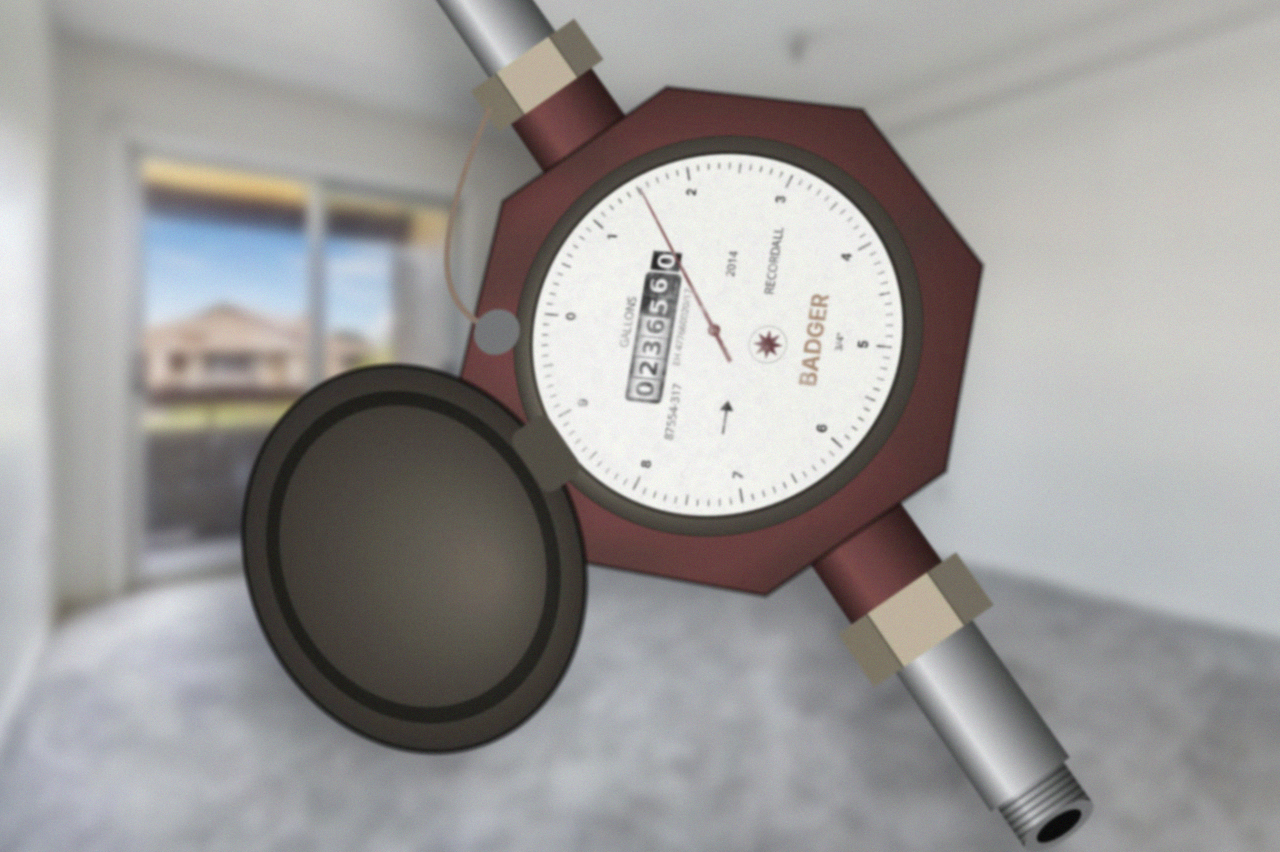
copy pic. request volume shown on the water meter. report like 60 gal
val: 236561.5 gal
